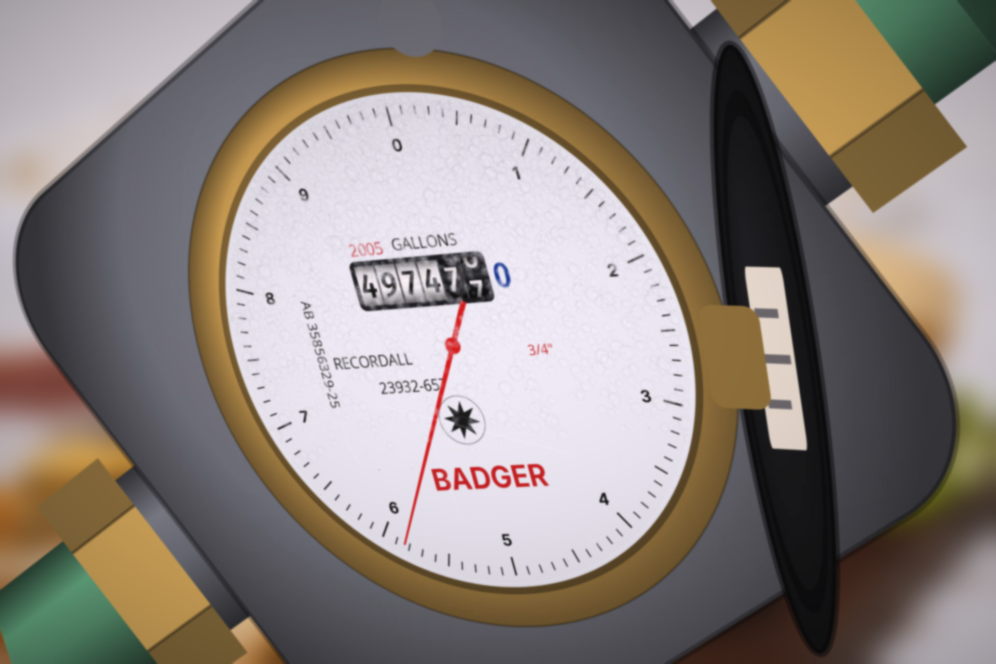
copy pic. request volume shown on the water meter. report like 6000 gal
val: 4974765.8 gal
